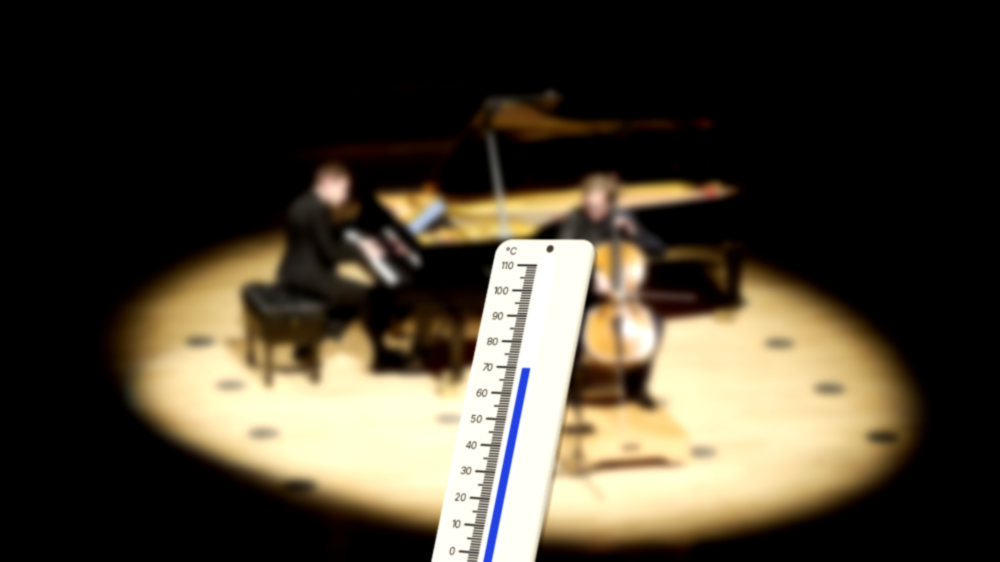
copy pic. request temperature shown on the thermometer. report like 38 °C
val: 70 °C
